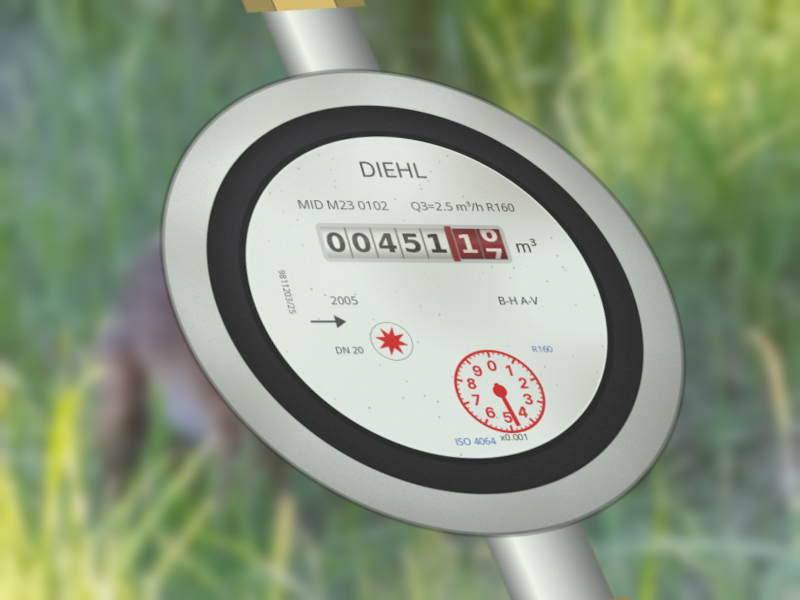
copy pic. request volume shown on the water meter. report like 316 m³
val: 451.164 m³
